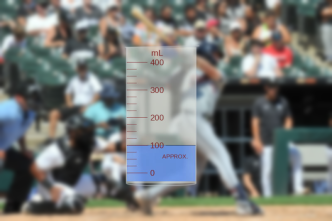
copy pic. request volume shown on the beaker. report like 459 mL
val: 100 mL
